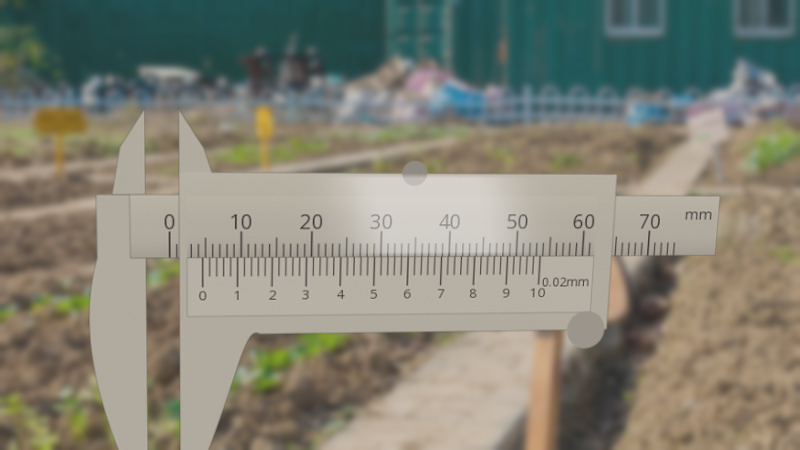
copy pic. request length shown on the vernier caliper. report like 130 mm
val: 4.6 mm
